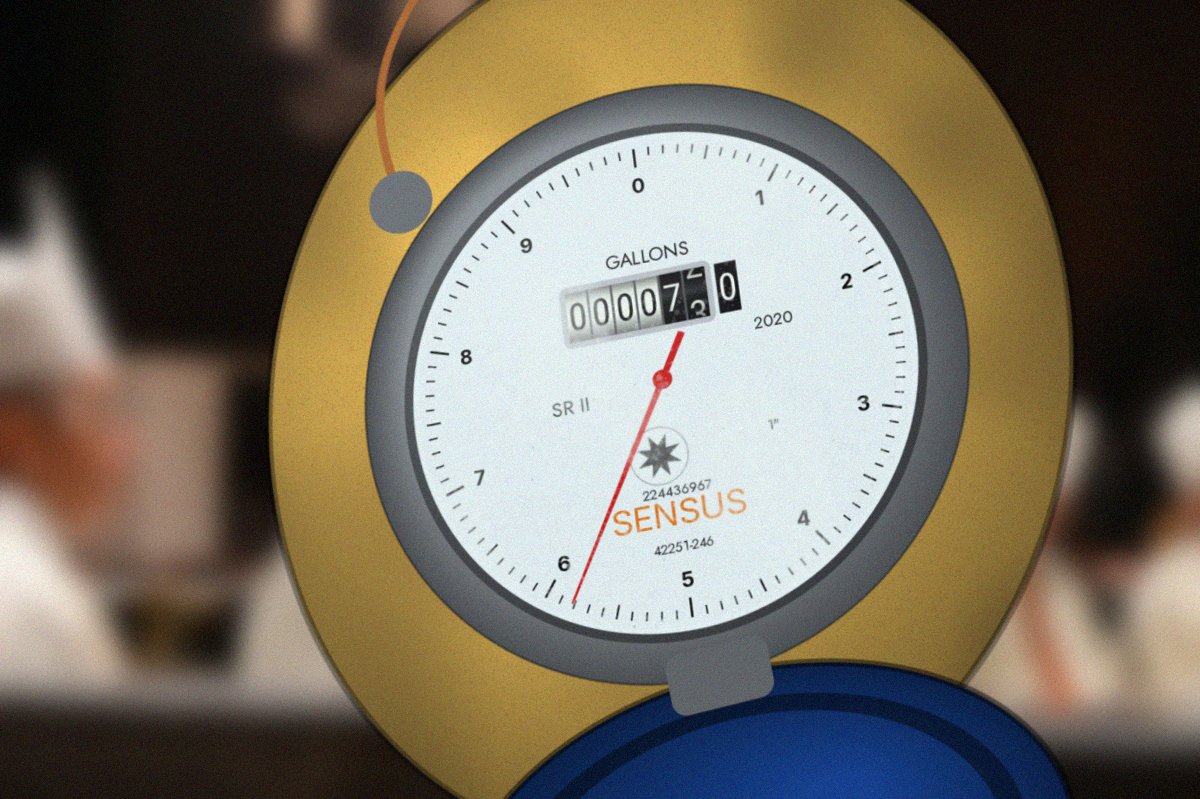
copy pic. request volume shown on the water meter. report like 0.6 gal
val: 725.8 gal
